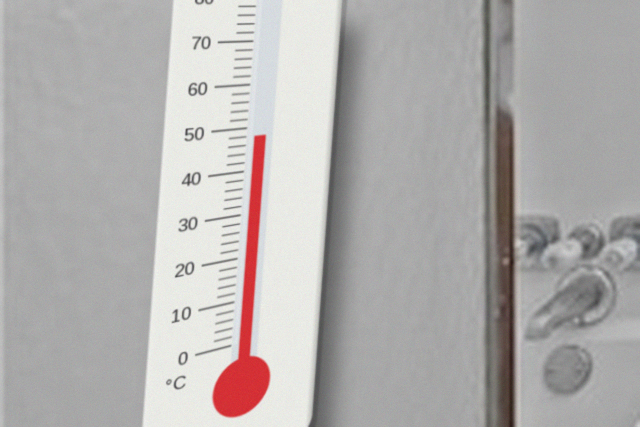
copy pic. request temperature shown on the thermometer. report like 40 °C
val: 48 °C
